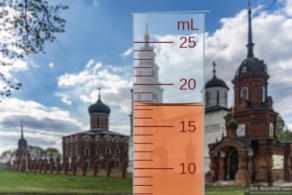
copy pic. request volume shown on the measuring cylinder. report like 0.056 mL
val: 17.5 mL
